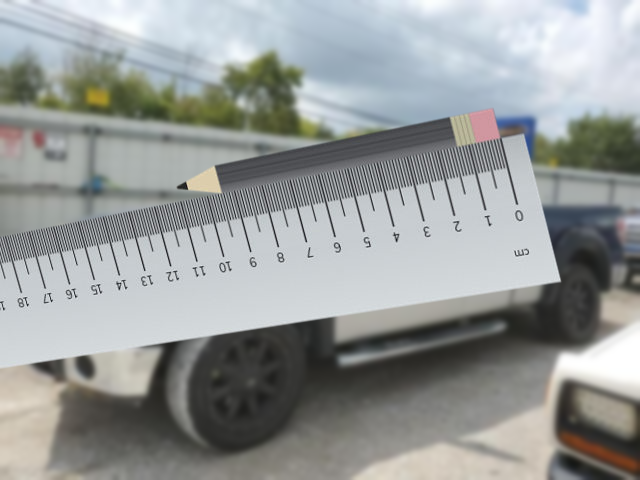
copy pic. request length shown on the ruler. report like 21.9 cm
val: 11 cm
